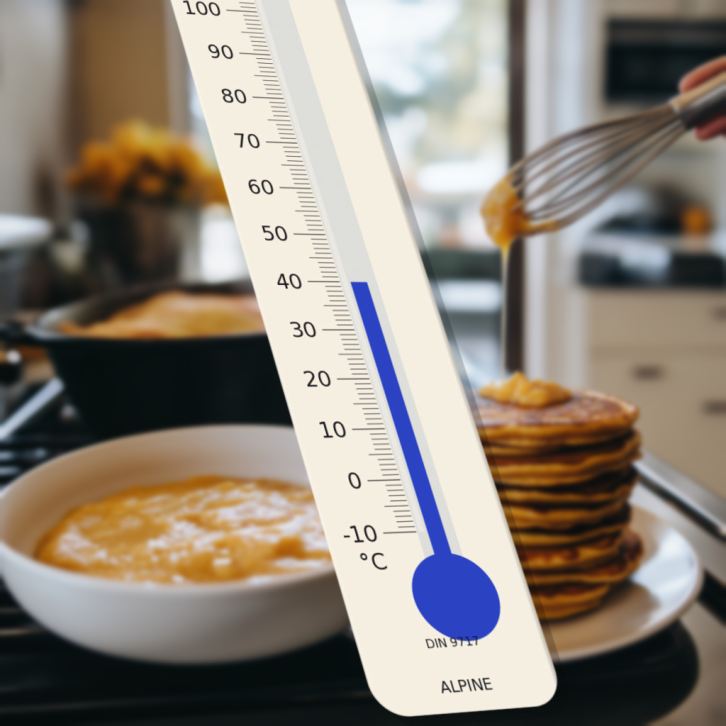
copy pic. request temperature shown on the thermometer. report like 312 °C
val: 40 °C
